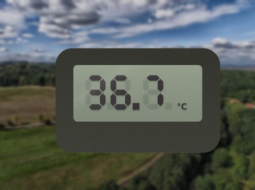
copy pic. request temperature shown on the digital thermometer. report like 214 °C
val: 36.7 °C
